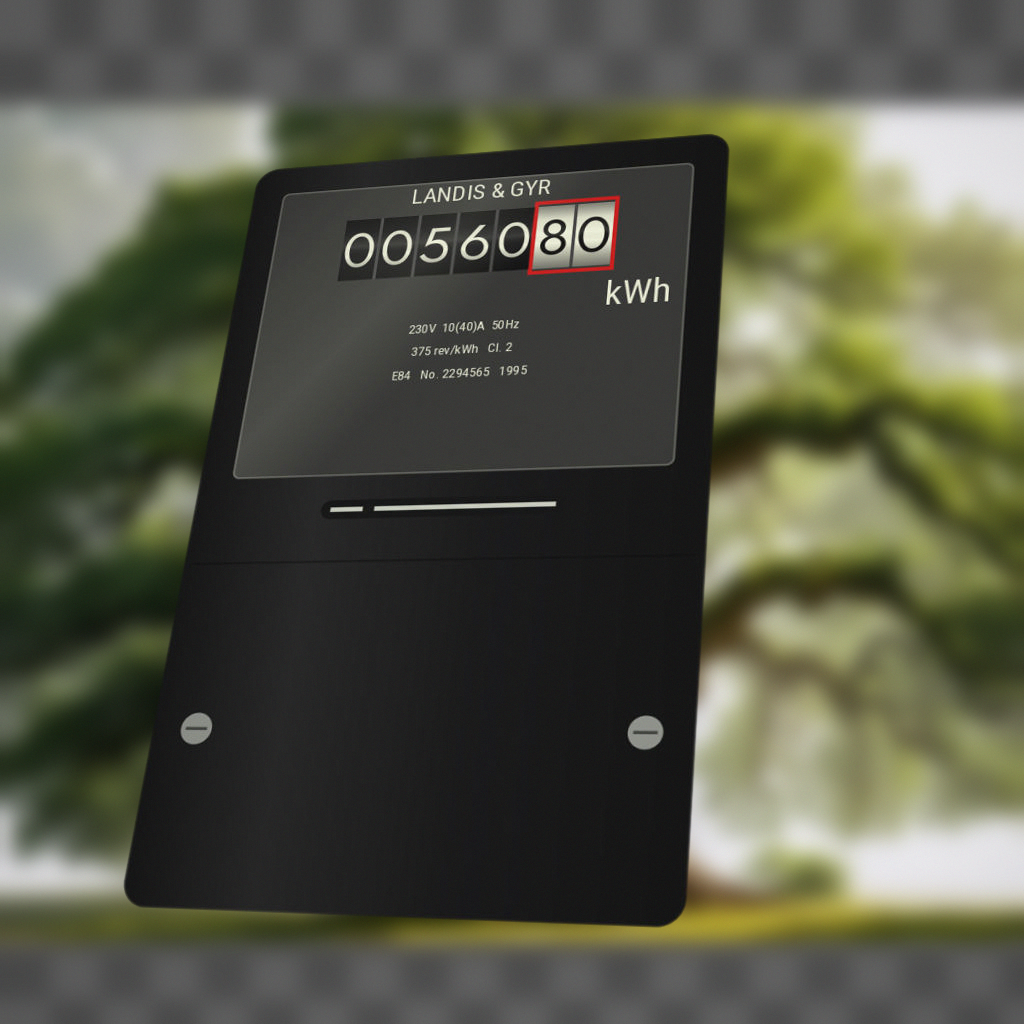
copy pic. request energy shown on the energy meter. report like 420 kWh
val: 560.80 kWh
